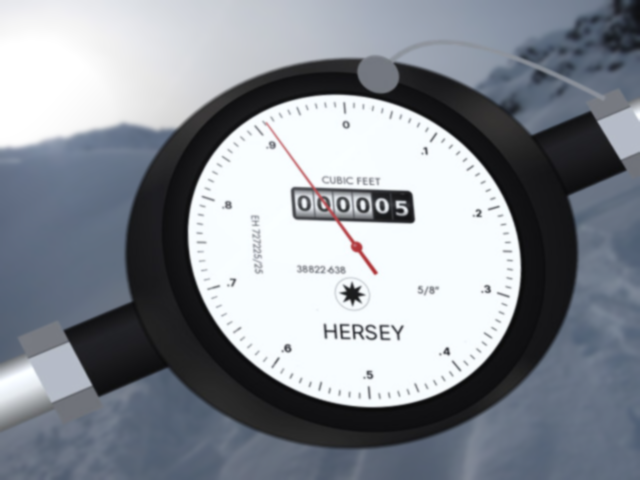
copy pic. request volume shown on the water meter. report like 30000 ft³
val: 4.91 ft³
